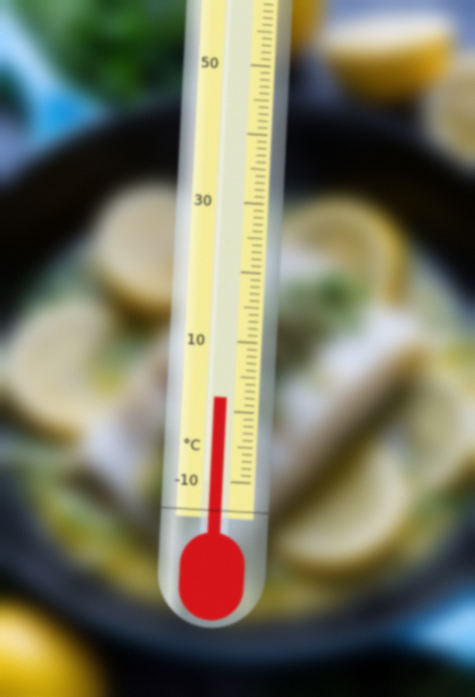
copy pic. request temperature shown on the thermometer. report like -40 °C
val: 2 °C
